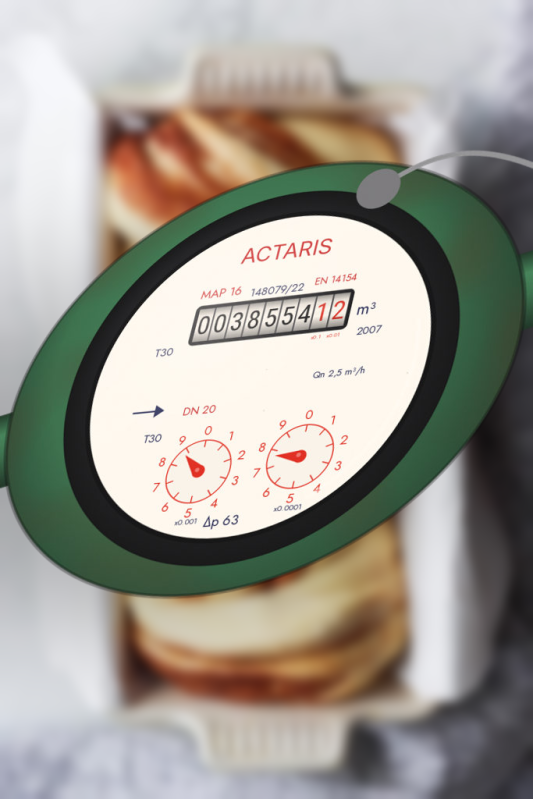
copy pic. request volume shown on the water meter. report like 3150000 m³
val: 38554.1287 m³
